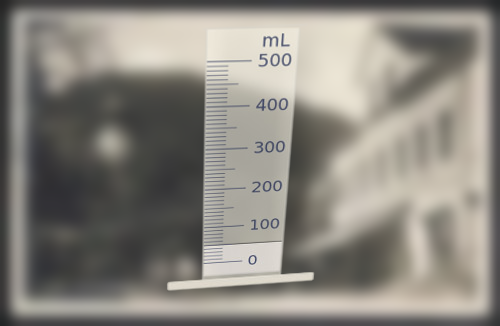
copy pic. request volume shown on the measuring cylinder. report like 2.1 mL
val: 50 mL
